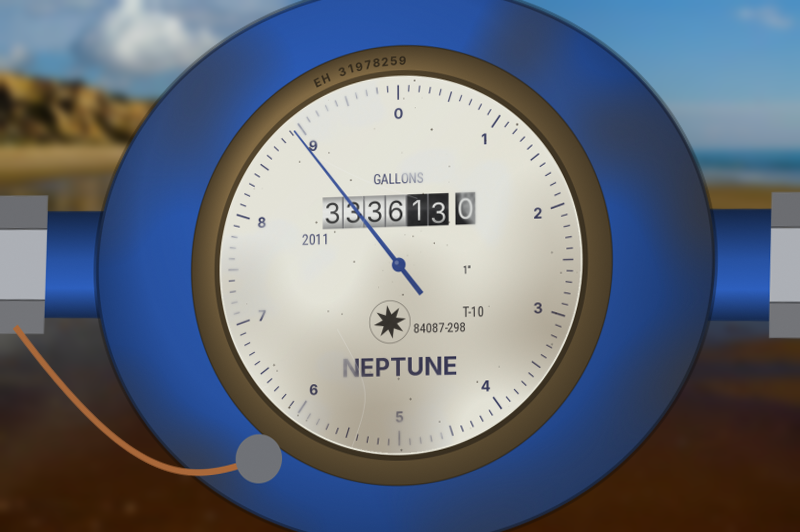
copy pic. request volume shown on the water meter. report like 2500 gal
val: 3336128.9 gal
